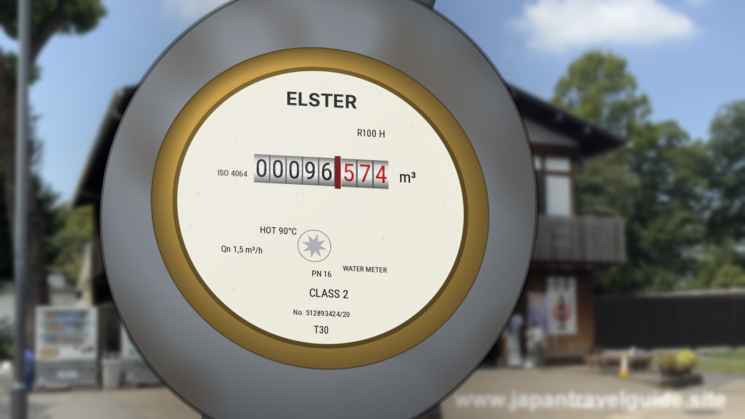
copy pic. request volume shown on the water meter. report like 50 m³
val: 96.574 m³
